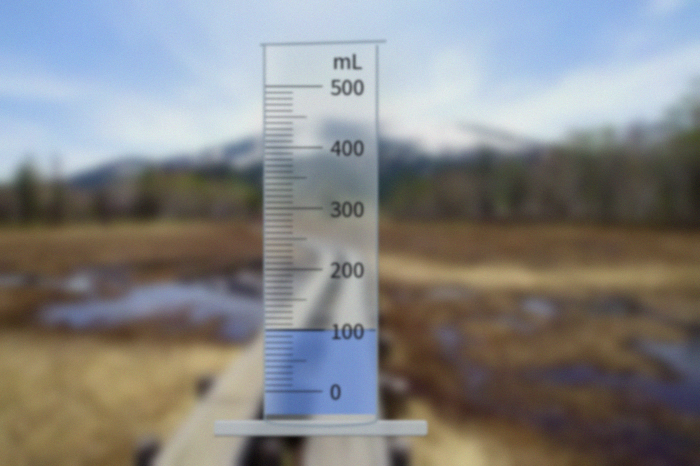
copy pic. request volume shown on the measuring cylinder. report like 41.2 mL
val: 100 mL
